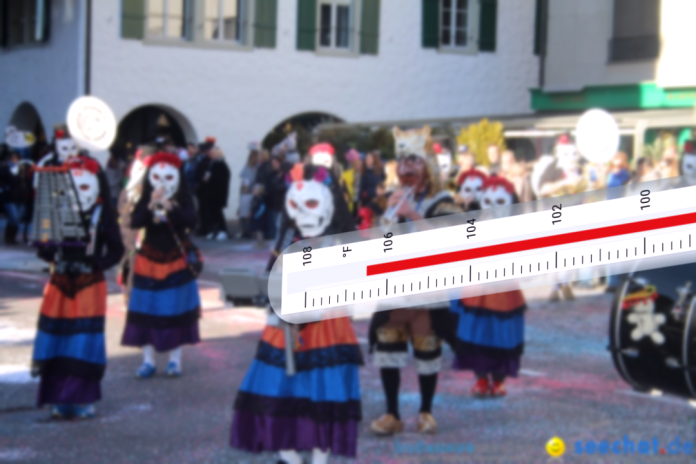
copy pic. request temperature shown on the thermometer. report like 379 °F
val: 106.5 °F
